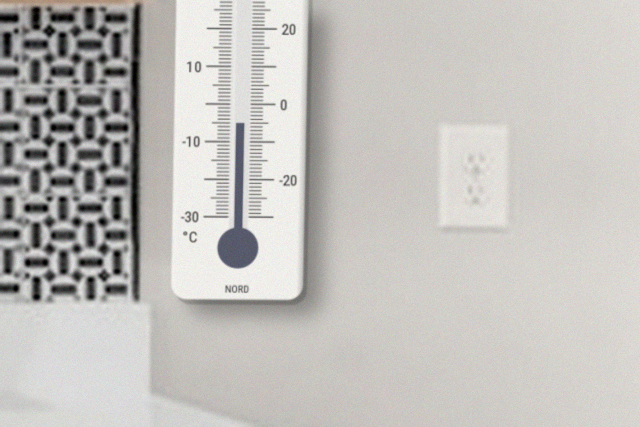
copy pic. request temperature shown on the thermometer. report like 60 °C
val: -5 °C
